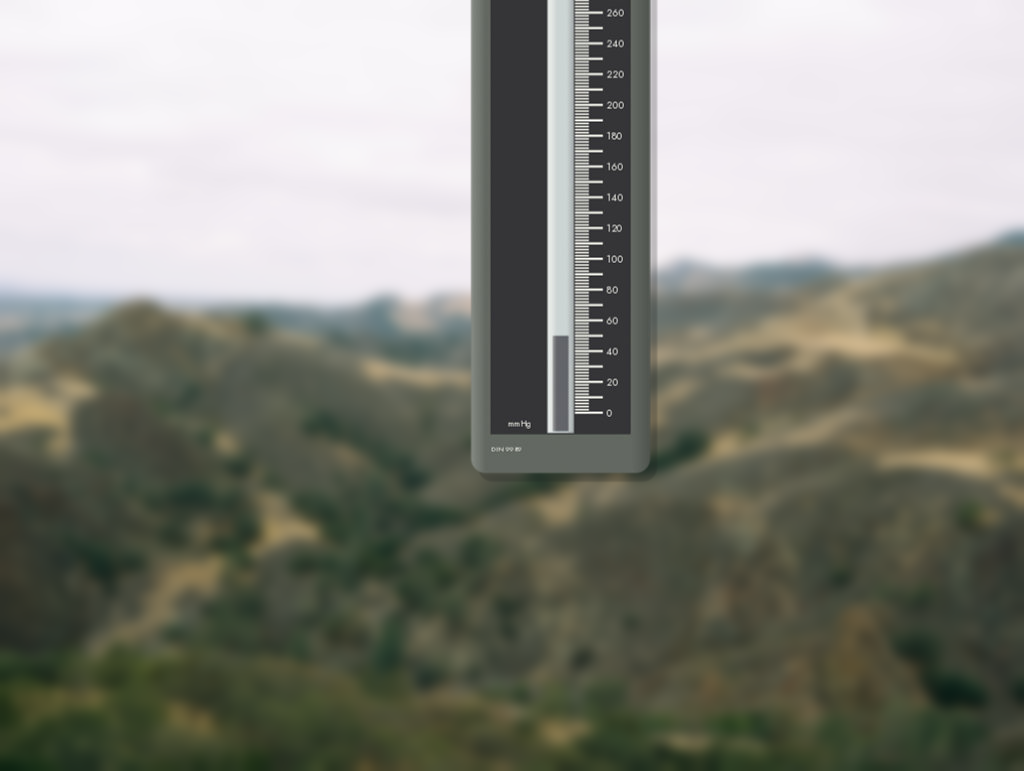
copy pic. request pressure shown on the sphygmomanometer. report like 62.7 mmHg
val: 50 mmHg
